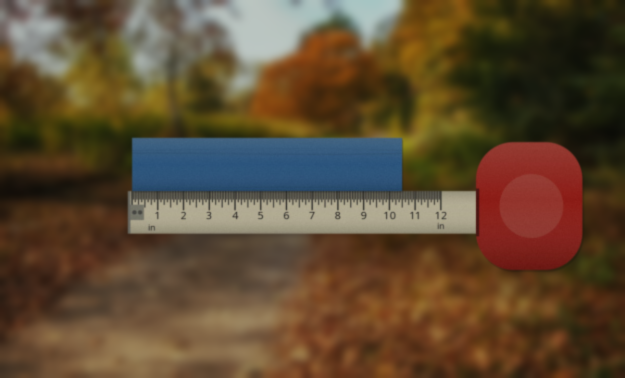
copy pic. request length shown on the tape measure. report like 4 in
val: 10.5 in
